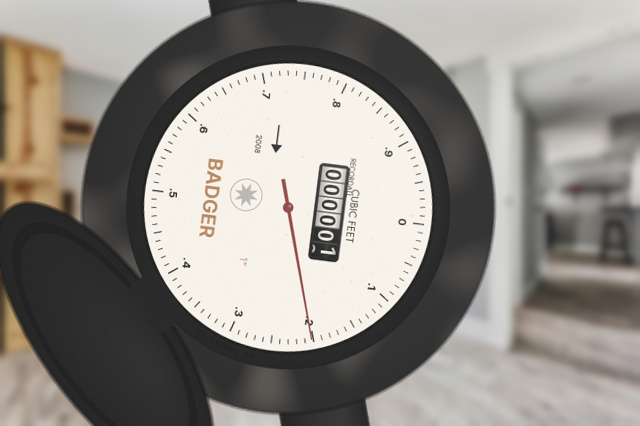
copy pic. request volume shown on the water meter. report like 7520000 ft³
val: 1.20 ft³
